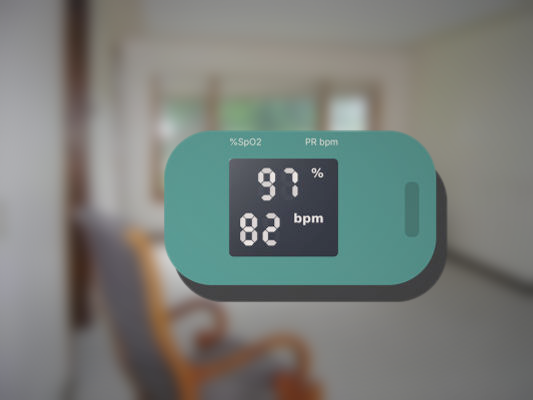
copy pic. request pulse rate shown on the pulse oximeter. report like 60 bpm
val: 82 bpm
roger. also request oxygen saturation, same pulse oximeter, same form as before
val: 97 %
